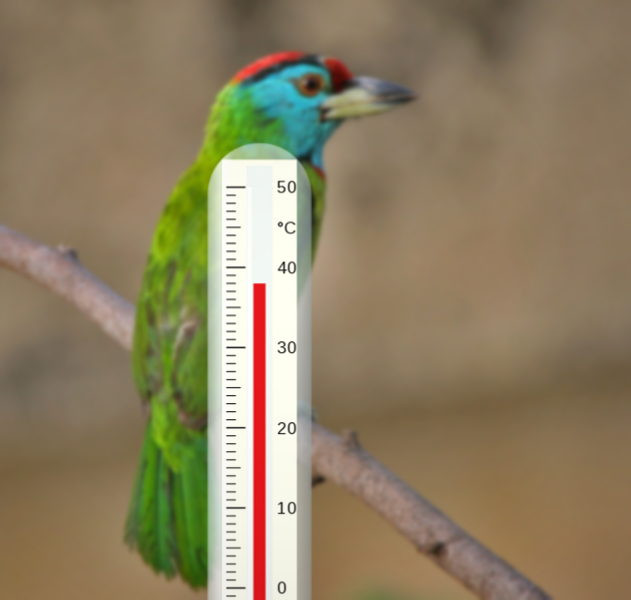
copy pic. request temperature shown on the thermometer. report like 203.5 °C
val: 38 °C
